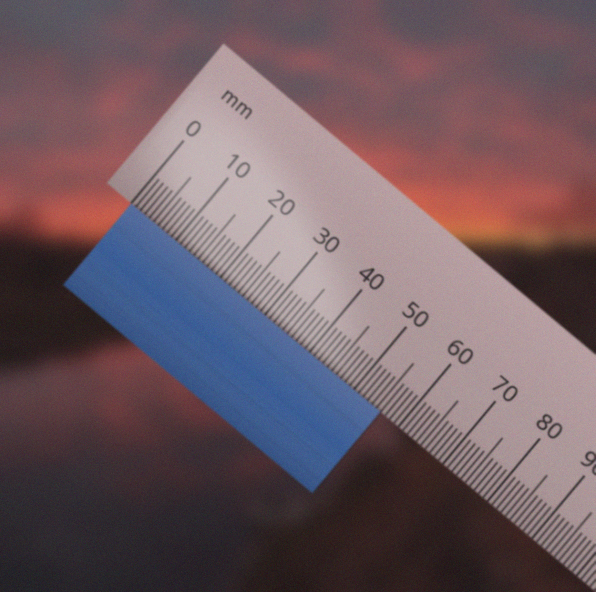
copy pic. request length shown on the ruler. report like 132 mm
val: 56 mm
